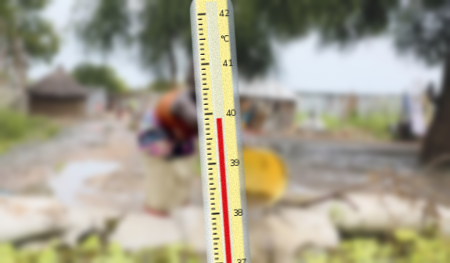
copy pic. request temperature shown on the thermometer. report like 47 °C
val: 39.9 °C
